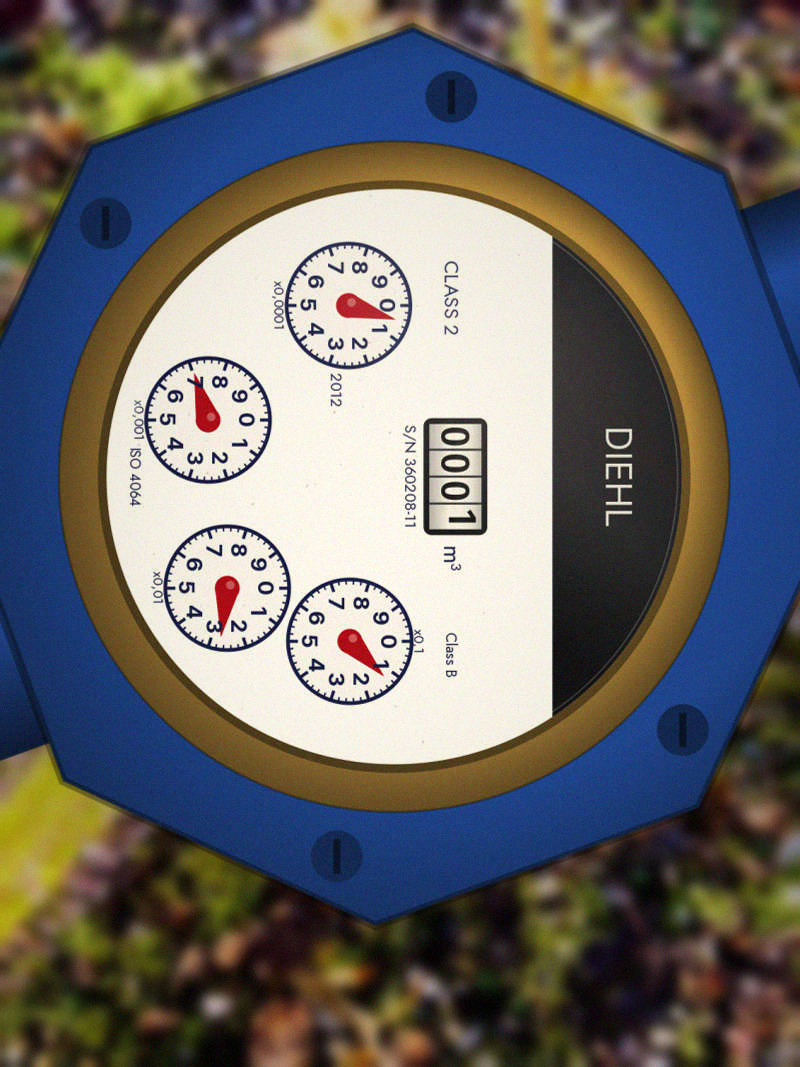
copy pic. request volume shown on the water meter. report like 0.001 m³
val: 1.1270 m³
